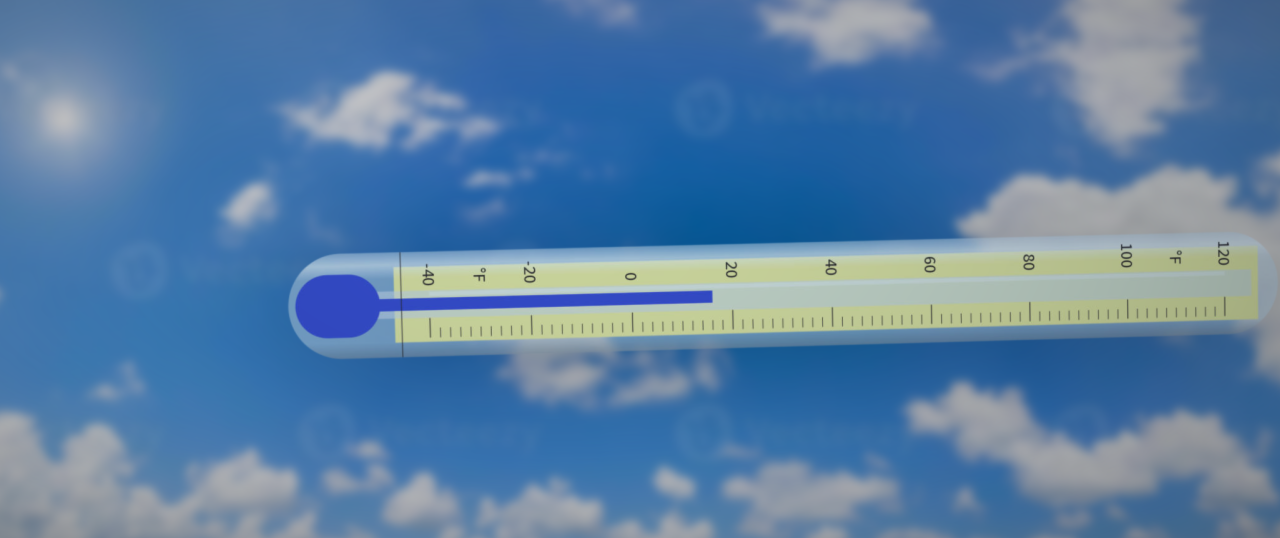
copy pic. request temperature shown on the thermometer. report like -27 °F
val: 16 °F
